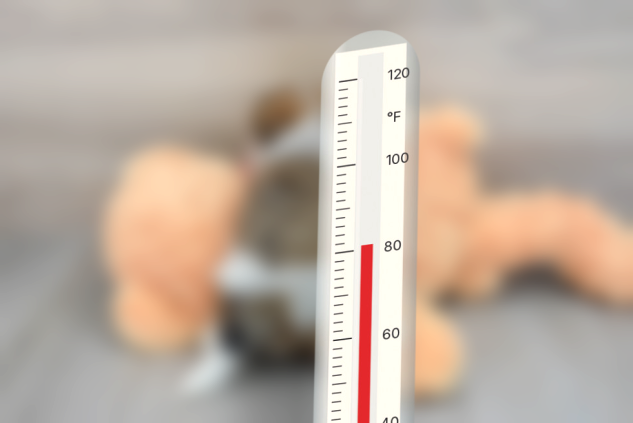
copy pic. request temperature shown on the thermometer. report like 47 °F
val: 81 °F
